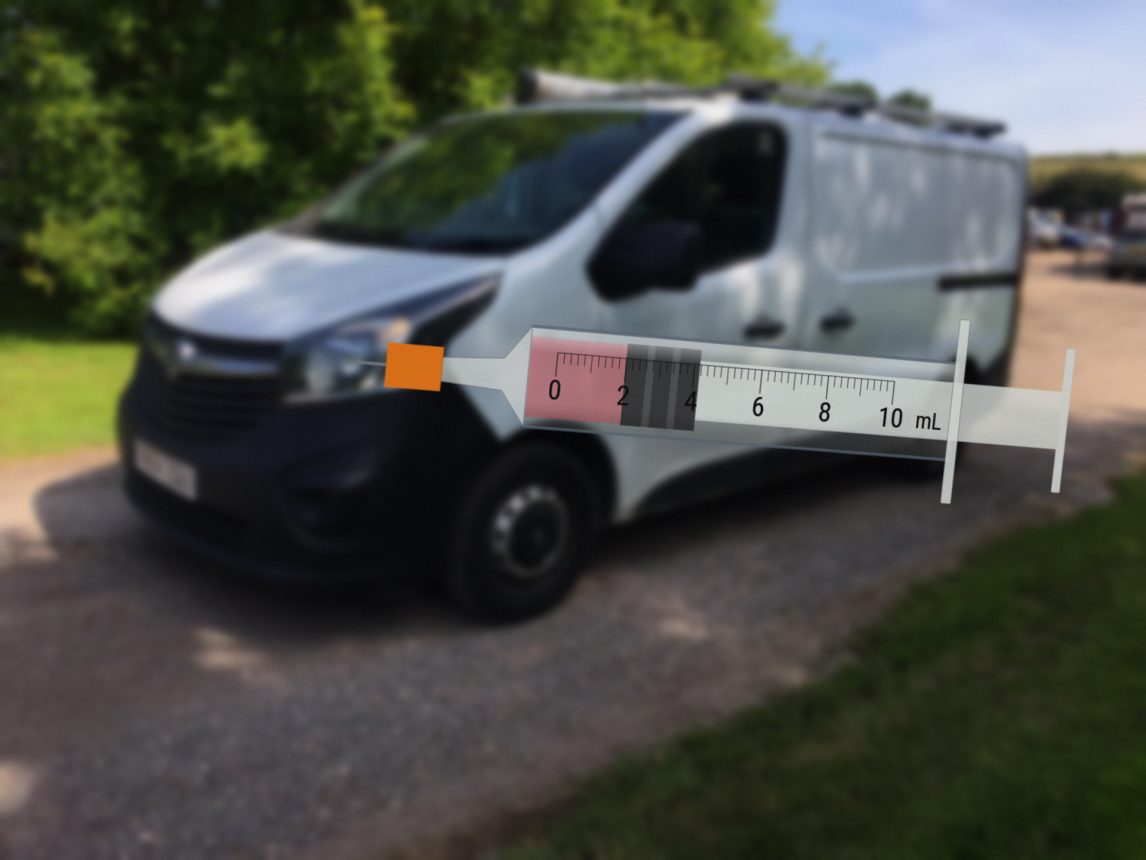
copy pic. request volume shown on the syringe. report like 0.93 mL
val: 2 mL
